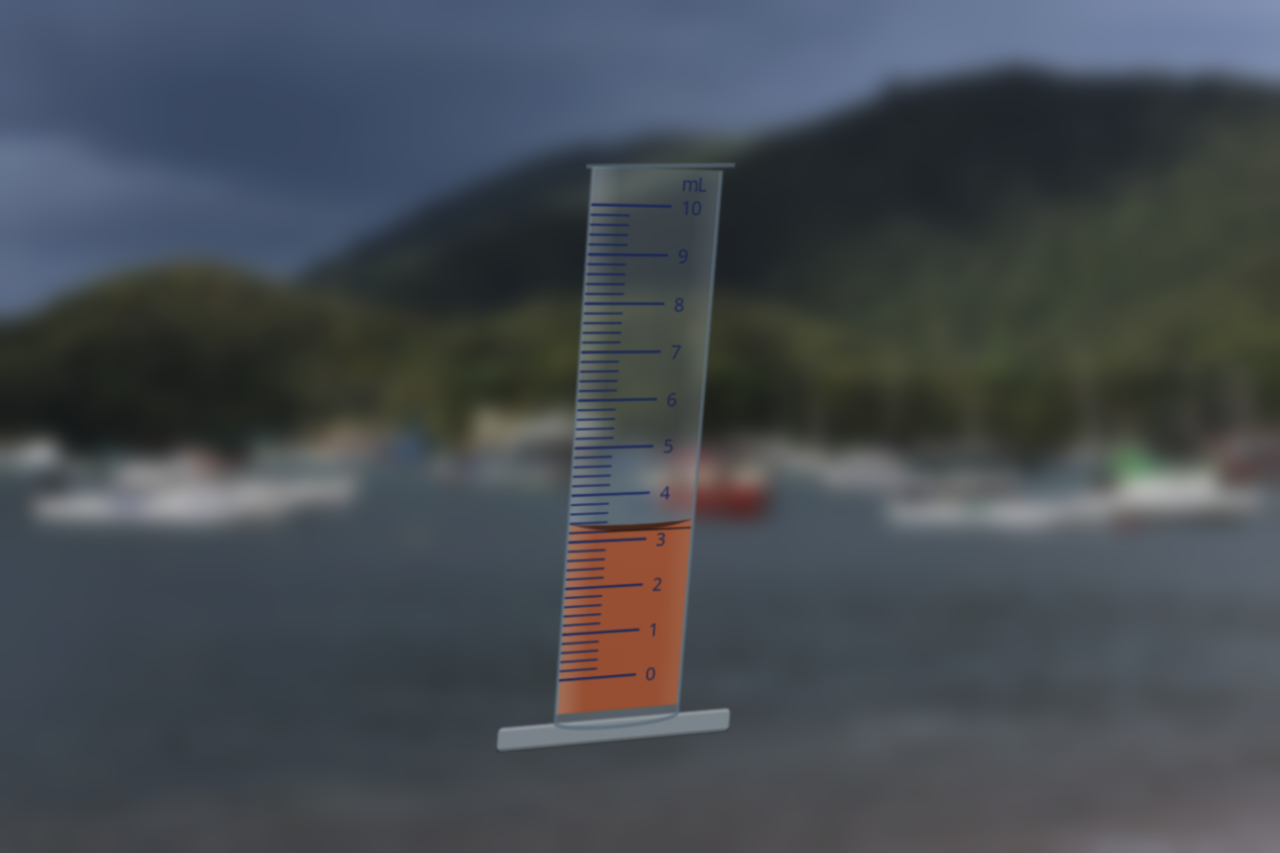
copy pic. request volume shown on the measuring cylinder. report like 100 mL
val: 3.2 mL
